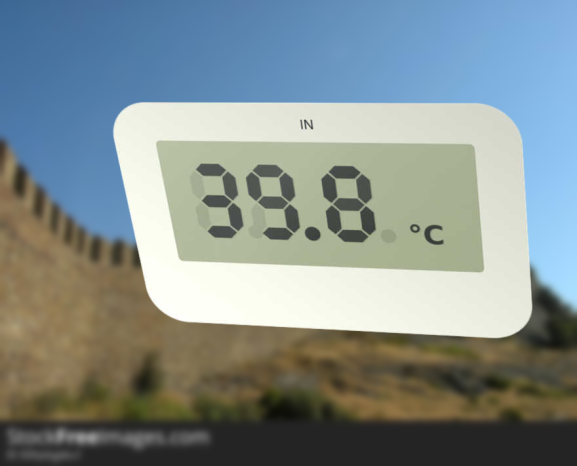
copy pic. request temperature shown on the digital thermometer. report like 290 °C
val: 39.8 °C
